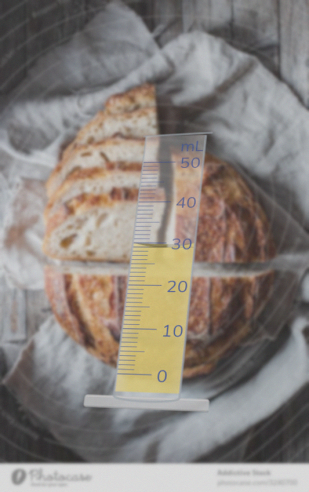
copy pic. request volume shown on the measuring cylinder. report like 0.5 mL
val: 29 mL
